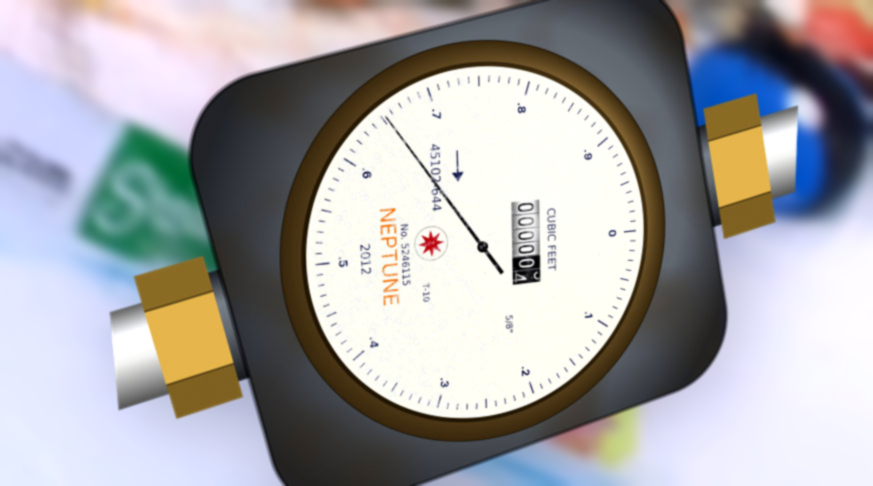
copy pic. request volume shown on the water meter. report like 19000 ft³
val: 3.65 ft³
